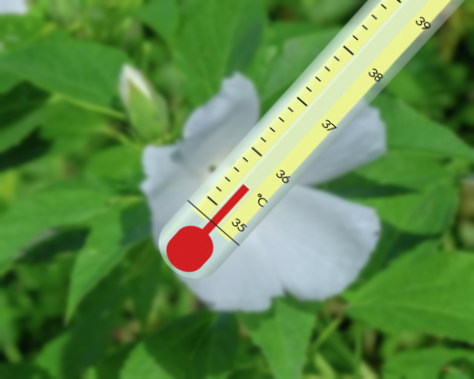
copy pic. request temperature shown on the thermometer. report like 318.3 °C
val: 35.5 °C
